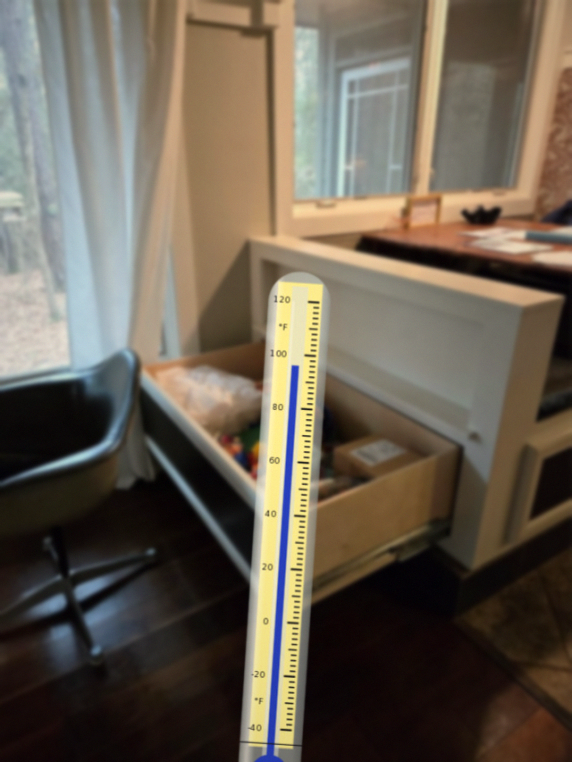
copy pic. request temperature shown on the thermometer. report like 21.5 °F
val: 96 °F
